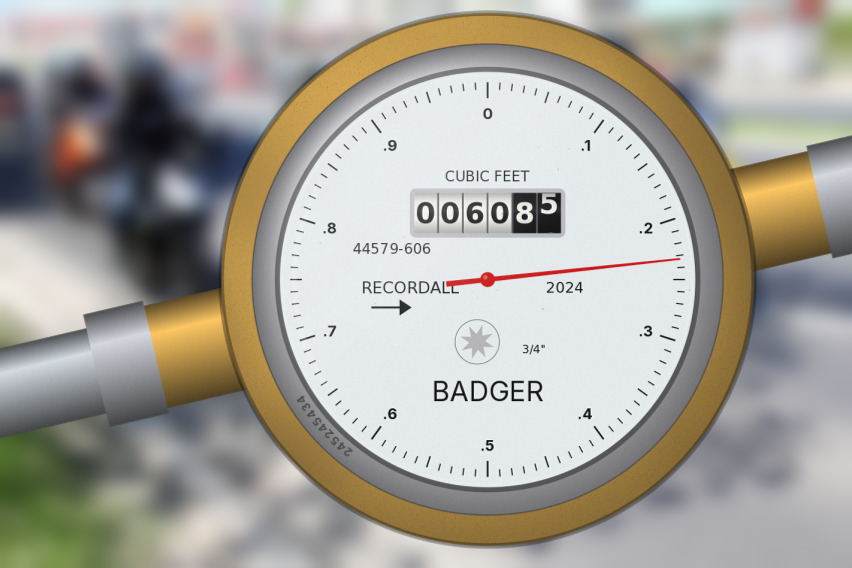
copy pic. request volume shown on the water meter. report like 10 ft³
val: 6085.23 ft³
